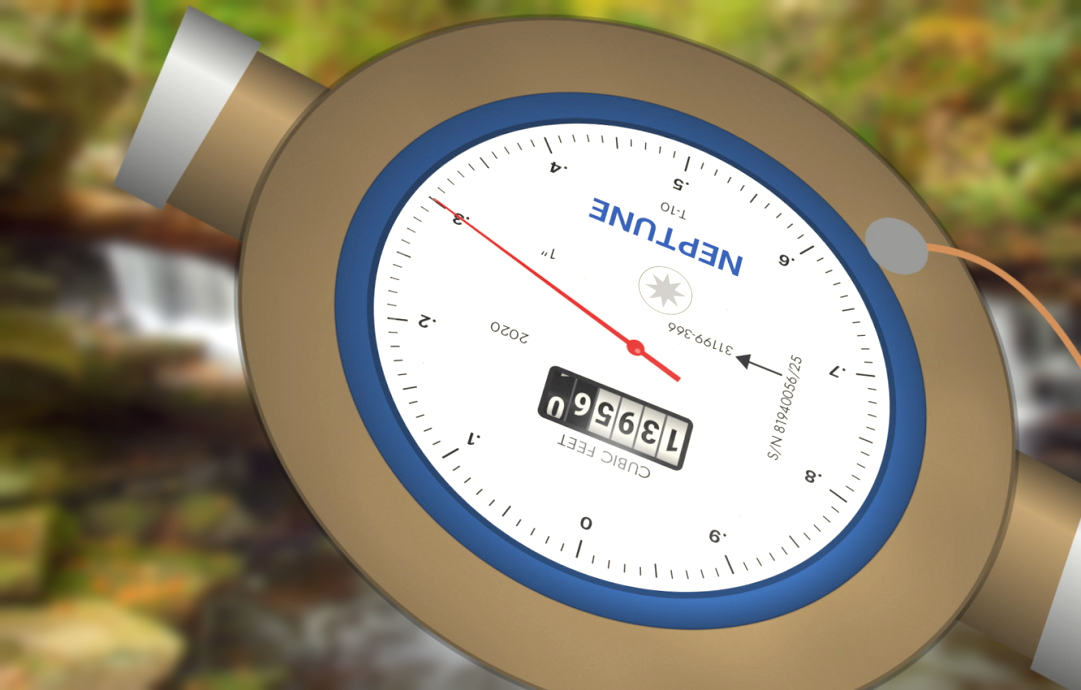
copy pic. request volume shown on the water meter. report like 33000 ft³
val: 139560.30 ft³
